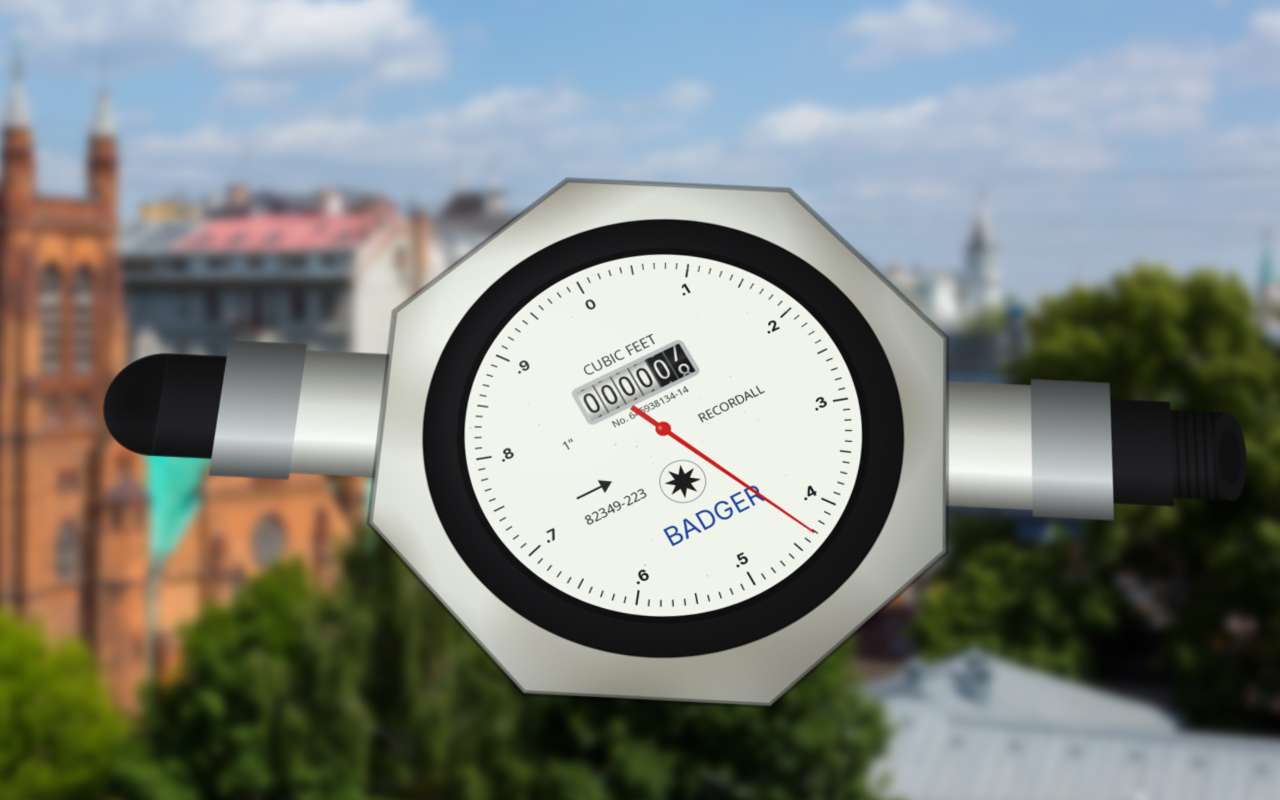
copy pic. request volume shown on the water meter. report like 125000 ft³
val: 7.43 ft³
